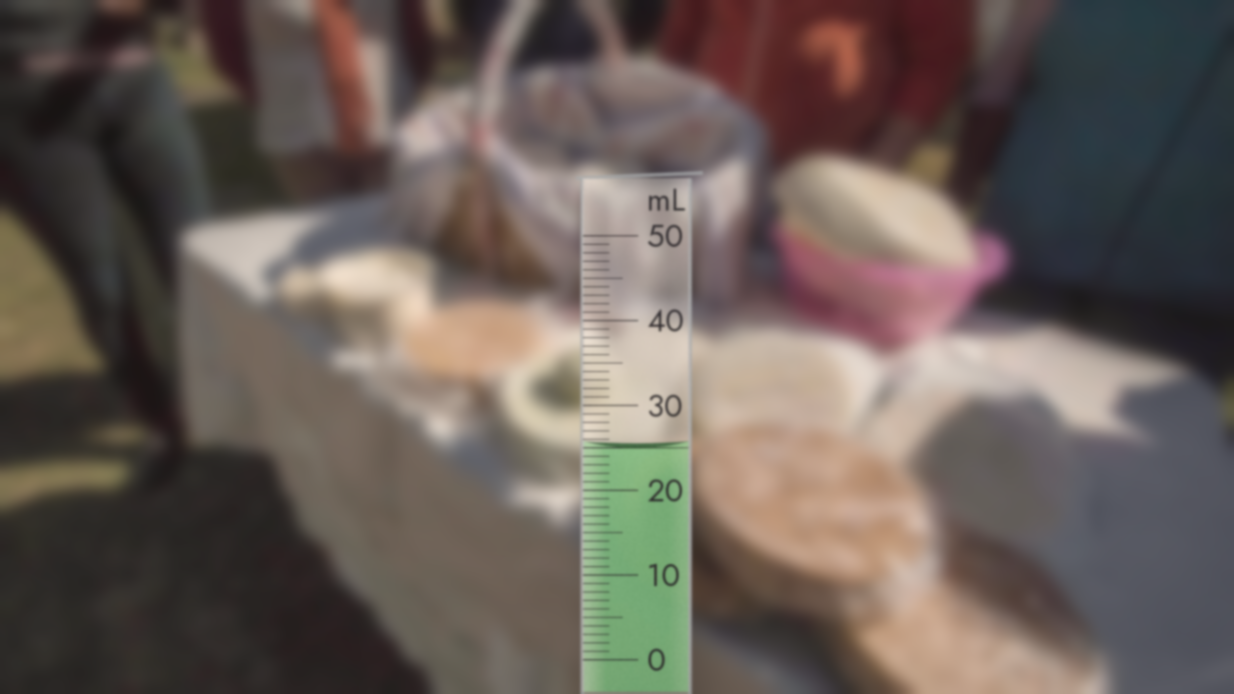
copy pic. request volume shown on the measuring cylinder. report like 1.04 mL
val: 25 mL
